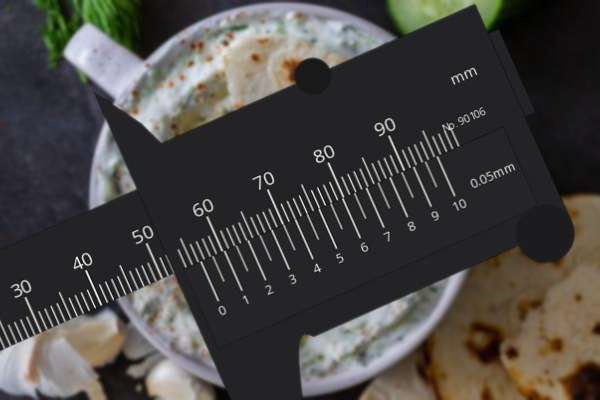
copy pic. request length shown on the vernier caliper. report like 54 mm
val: 56.4 mm
